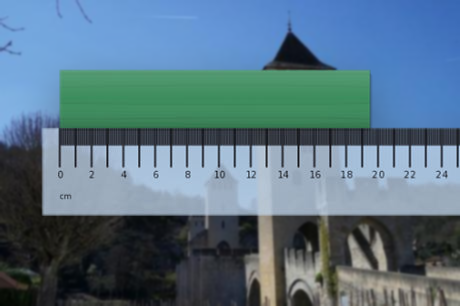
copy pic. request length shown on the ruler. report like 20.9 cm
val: 19.5 cm
